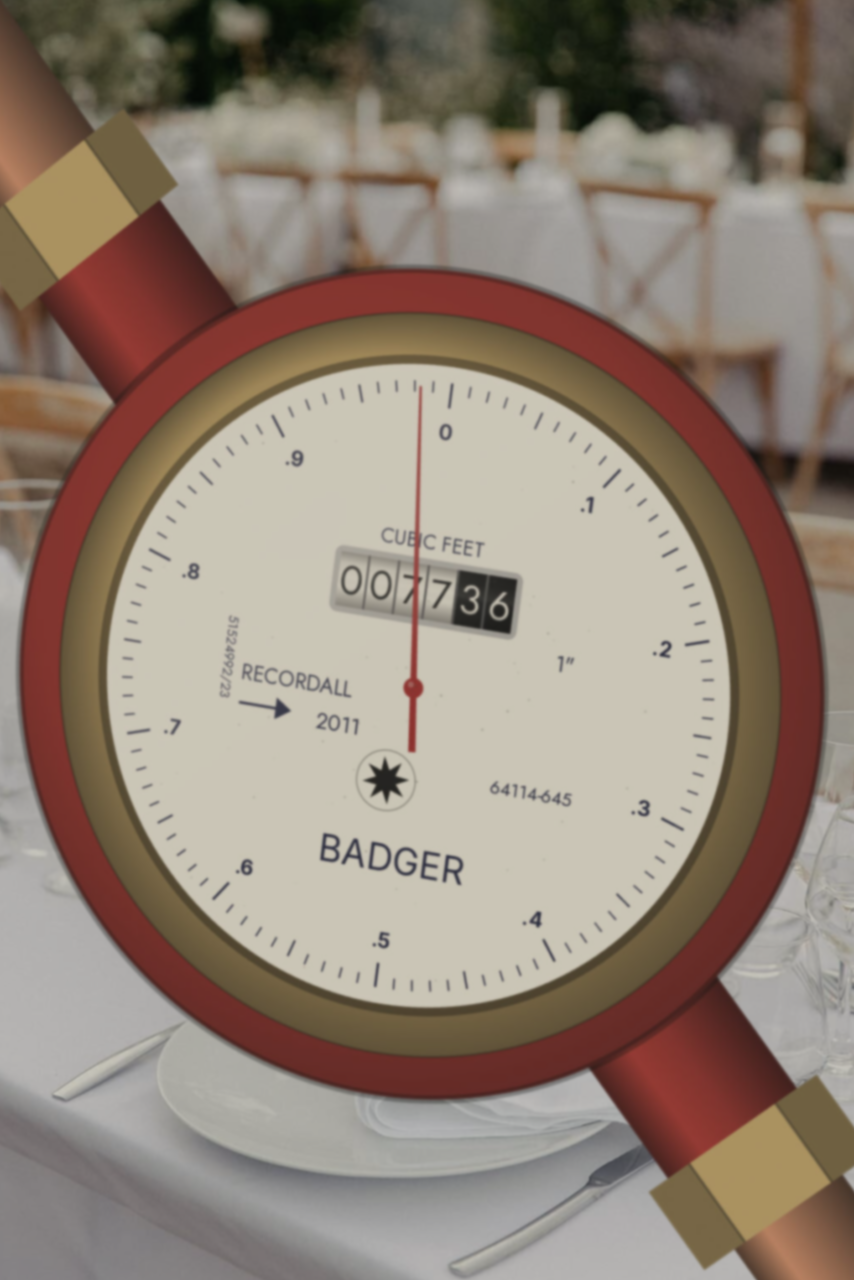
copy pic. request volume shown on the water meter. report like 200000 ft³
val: 7735.98 ft³
